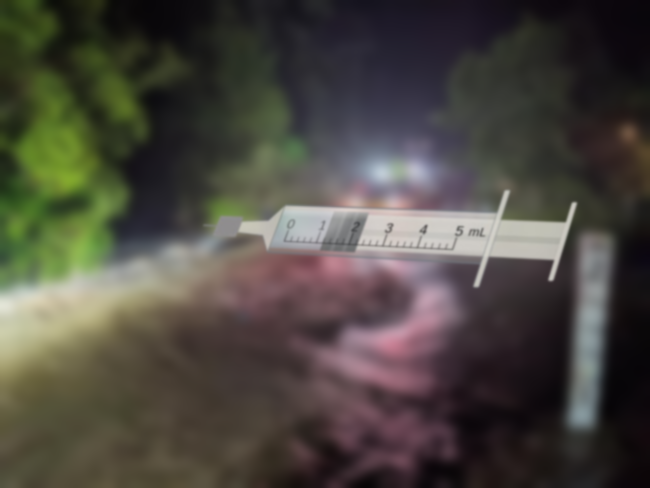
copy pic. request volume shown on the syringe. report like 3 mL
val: 1.2 mL
